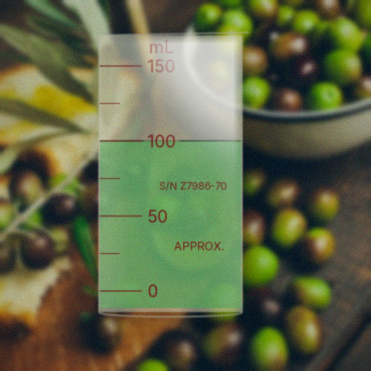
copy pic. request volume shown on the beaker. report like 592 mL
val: 100 mL
